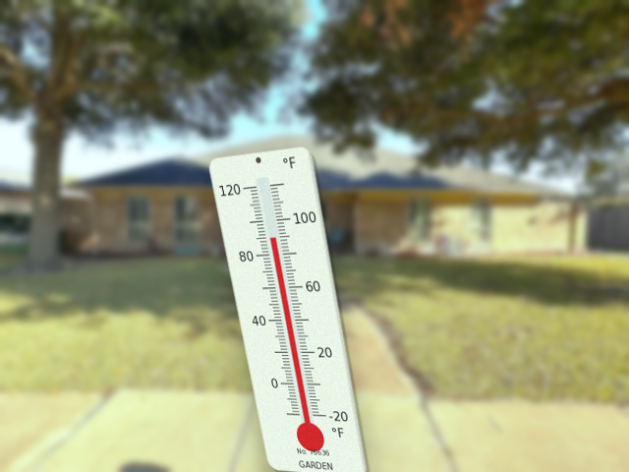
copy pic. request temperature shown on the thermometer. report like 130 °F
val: 90 °F
